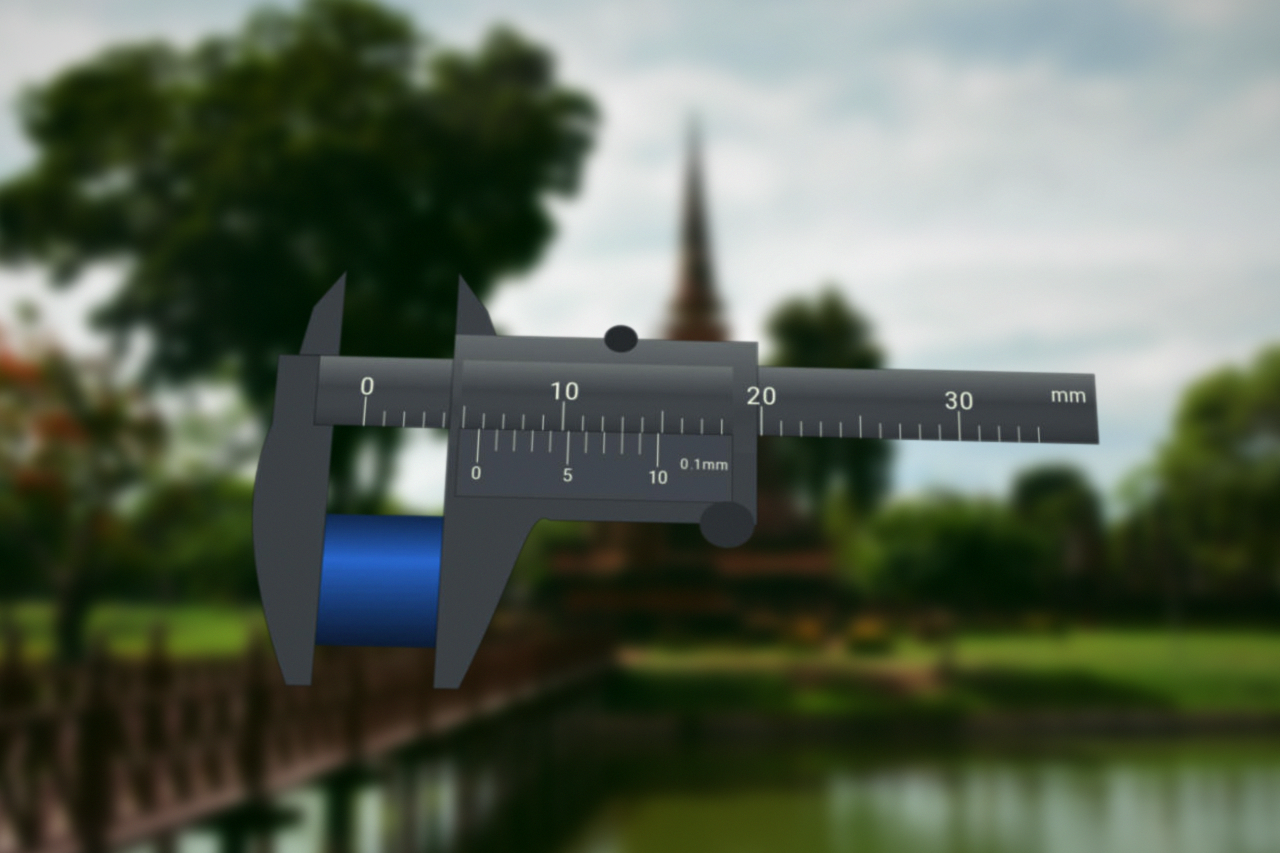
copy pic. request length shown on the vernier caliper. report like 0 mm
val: 5.8 mm
